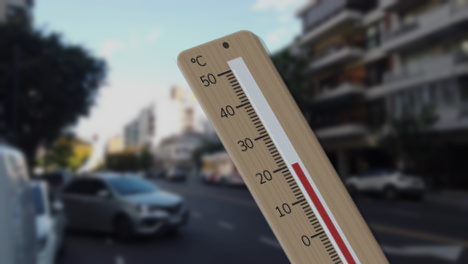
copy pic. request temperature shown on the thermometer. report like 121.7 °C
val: 20 °C
